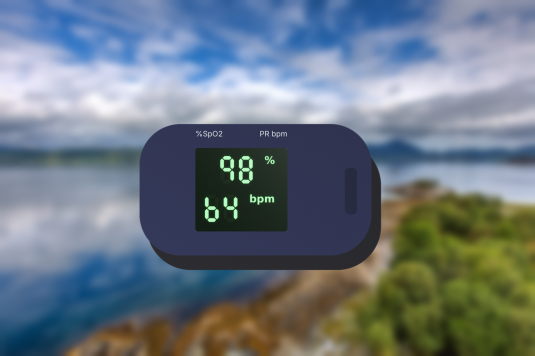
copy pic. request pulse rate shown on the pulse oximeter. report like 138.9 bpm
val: 64 bpm
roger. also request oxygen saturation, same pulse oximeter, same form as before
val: 98 %
